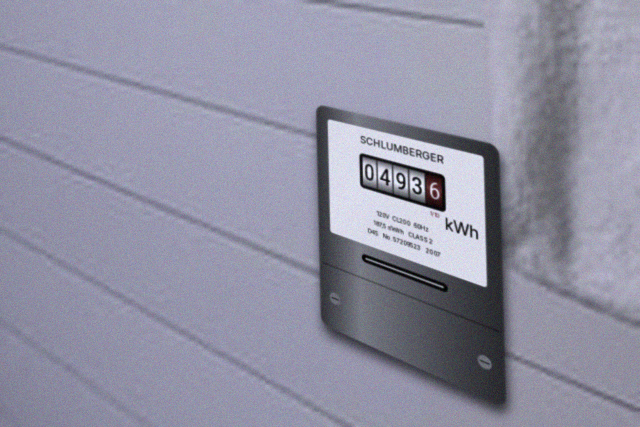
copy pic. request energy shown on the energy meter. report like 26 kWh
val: 493.6 kWh
